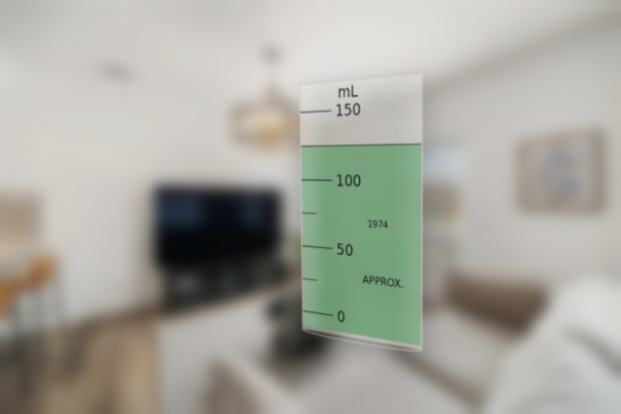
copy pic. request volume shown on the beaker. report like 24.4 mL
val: 125 mL
